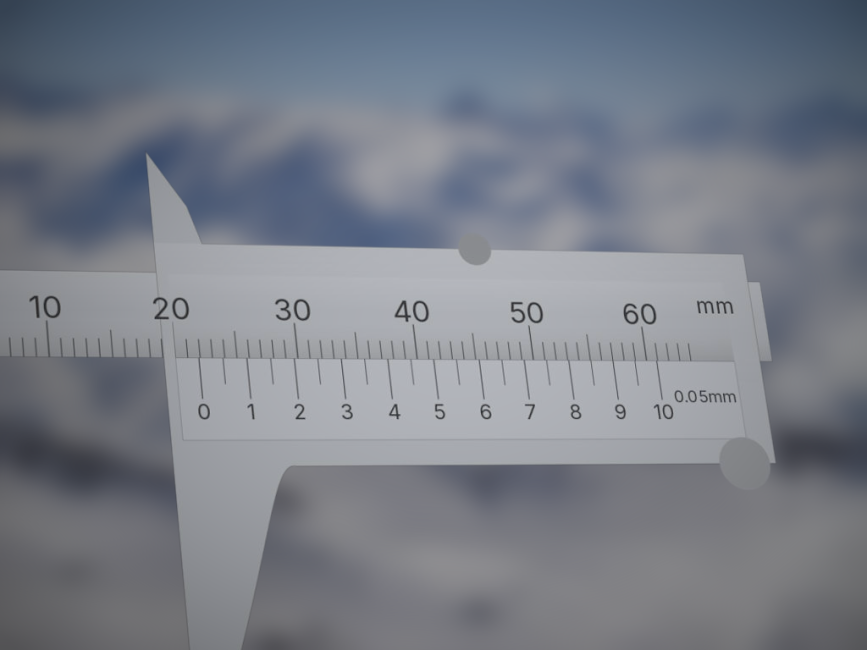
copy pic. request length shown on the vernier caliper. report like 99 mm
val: 21.9 mm
